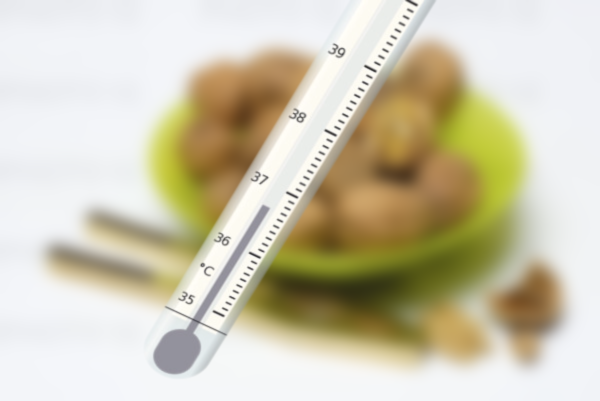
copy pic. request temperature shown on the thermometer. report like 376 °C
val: 36.7 °C
